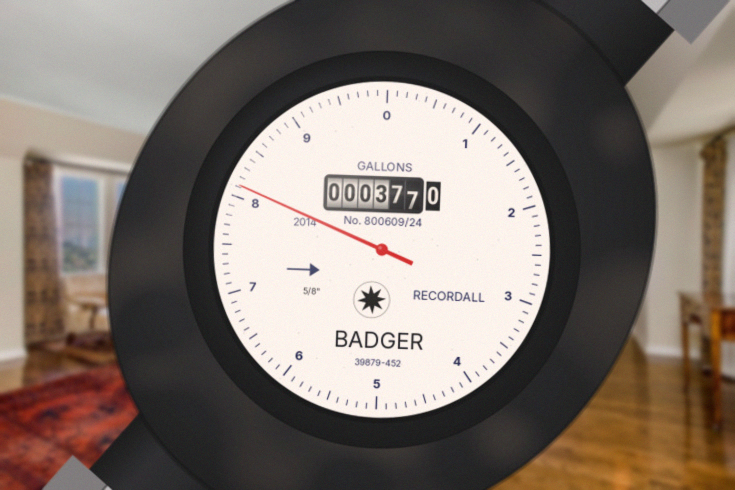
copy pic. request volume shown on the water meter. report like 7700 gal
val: 3768.1 gal
